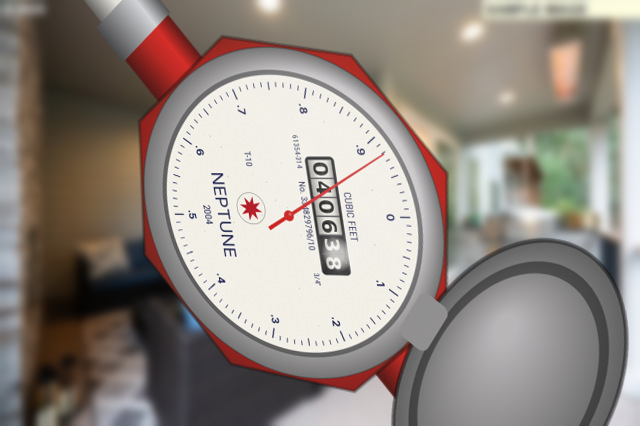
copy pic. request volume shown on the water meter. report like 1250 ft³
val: 40637.92 ft³
